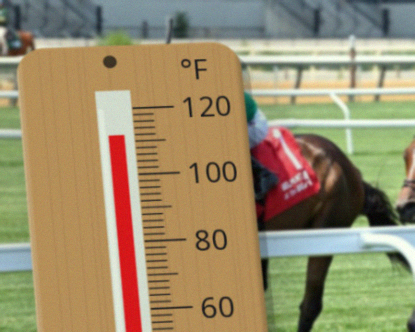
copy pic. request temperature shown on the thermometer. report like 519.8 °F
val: 112 °F
